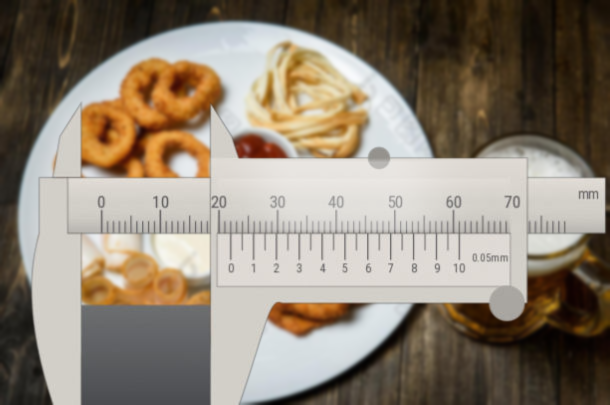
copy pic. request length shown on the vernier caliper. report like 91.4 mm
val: 22.0 mm
